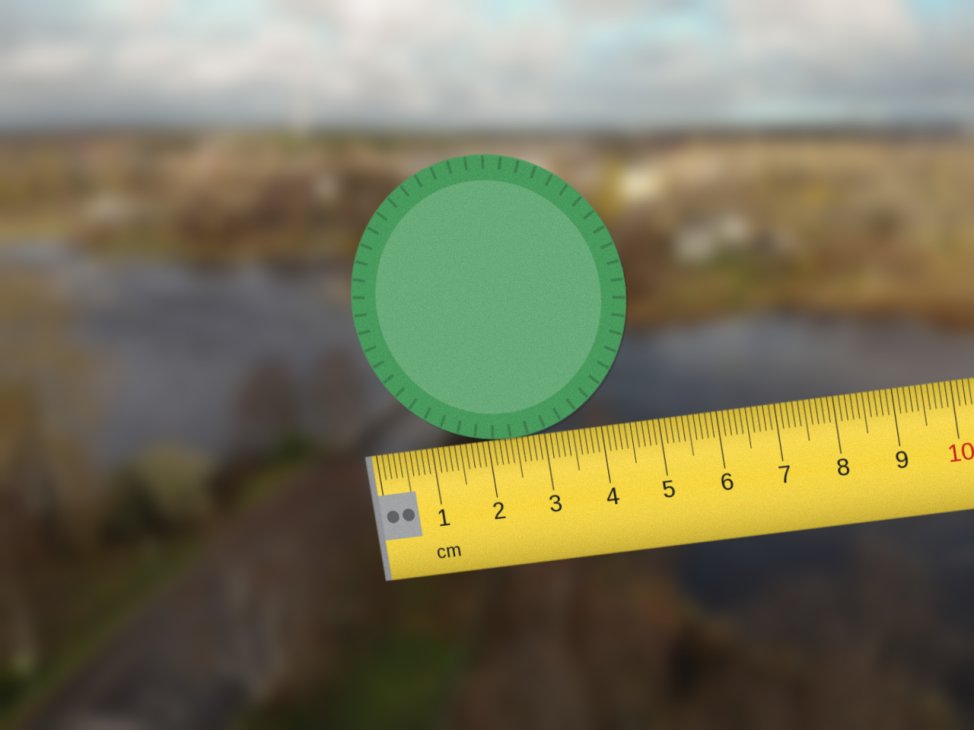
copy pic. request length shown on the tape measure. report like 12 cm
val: 4.8 cm
